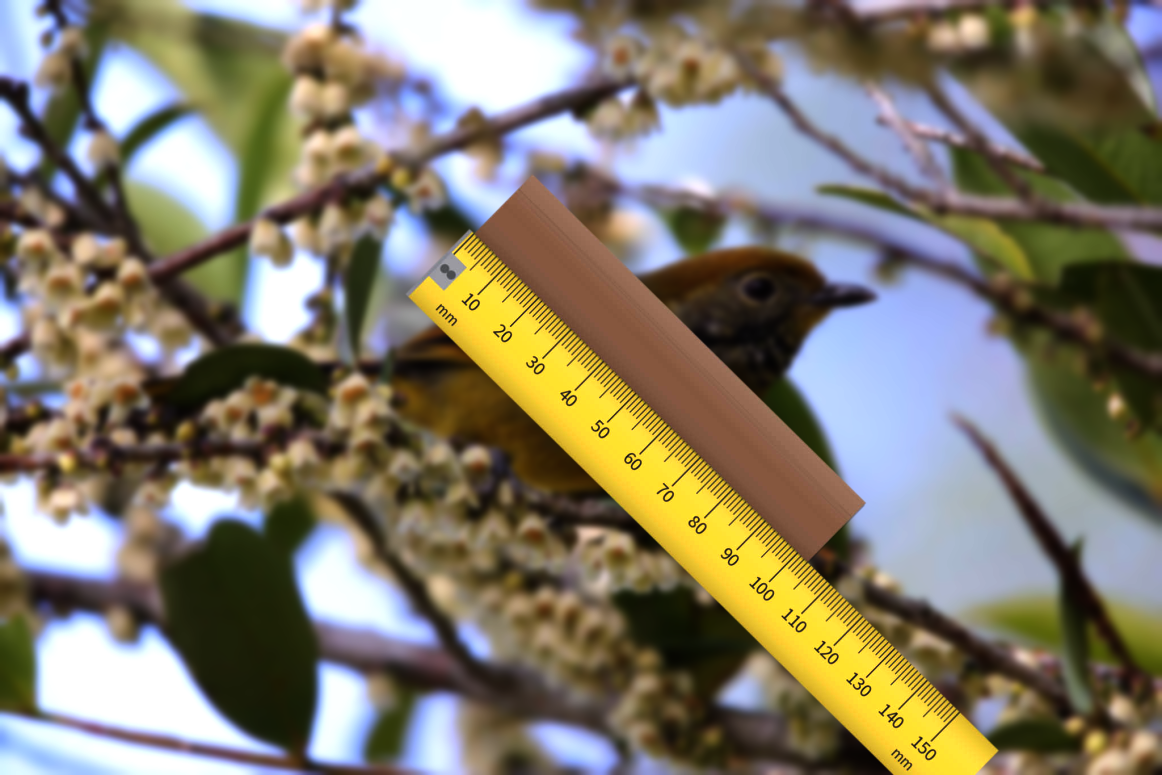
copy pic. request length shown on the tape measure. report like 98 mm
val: 103 mm
